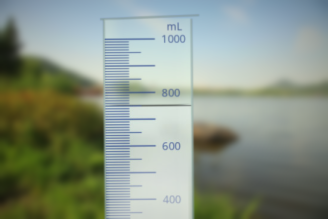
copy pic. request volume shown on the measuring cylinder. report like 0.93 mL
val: 750 mL
